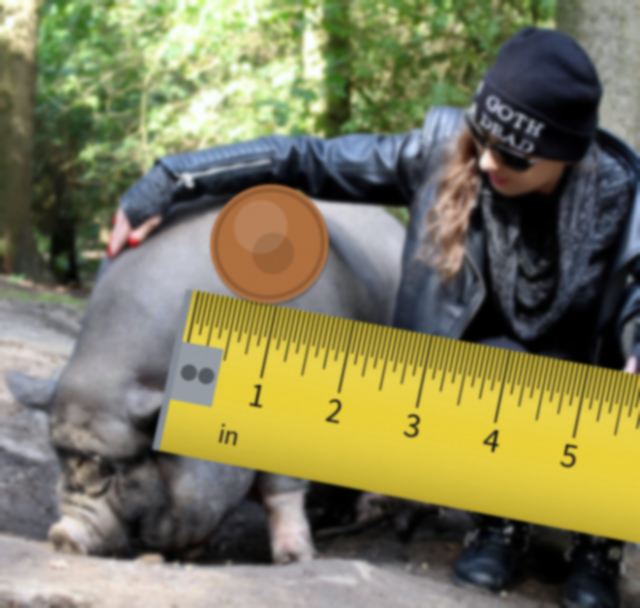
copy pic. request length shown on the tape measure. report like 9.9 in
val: 1.5 in
